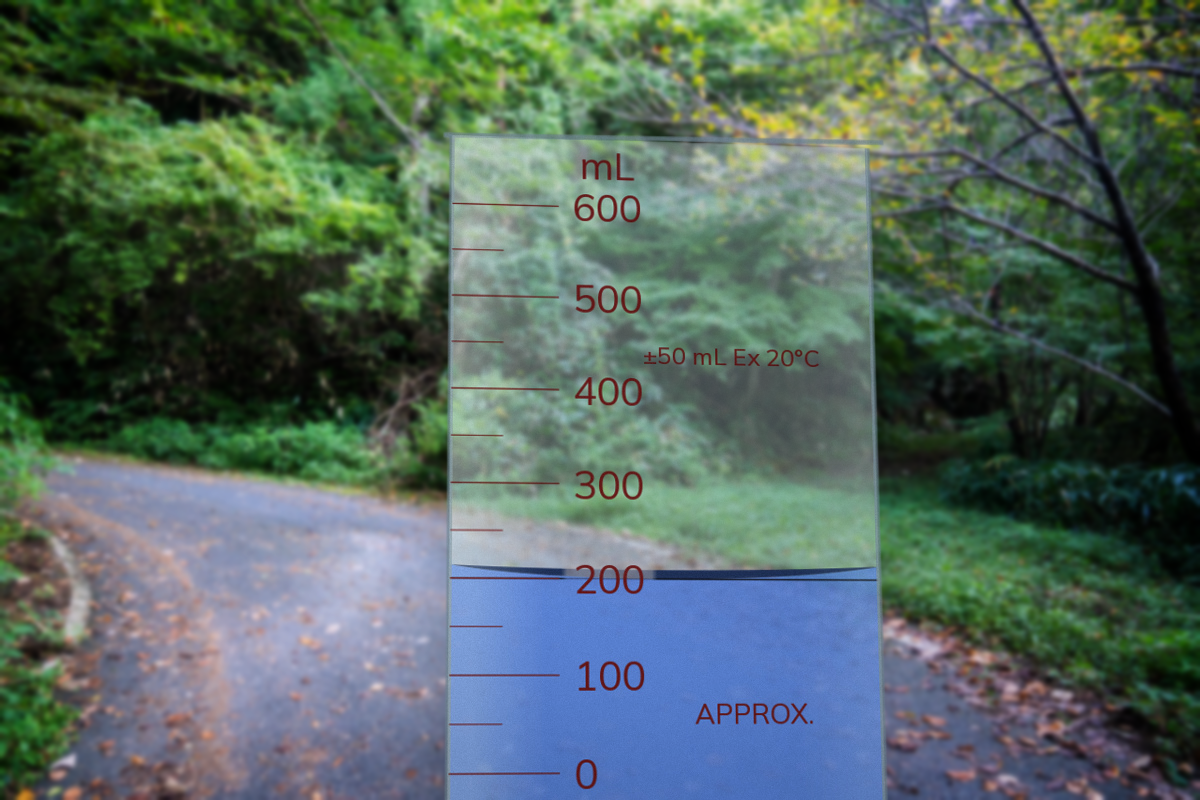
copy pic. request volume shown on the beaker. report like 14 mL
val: 200 mL
